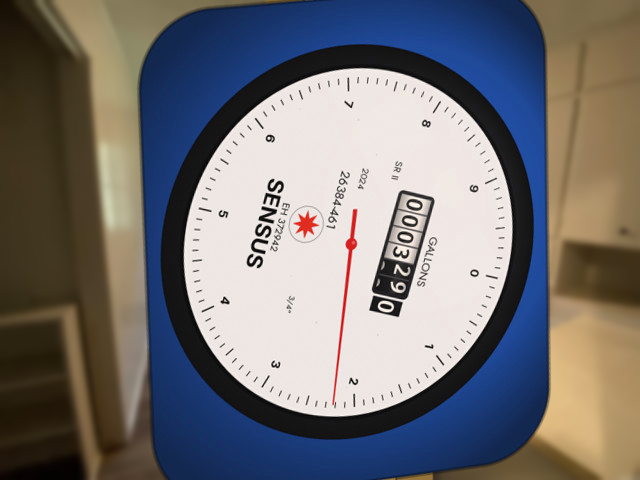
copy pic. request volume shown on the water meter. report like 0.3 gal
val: 3292.2 gal
